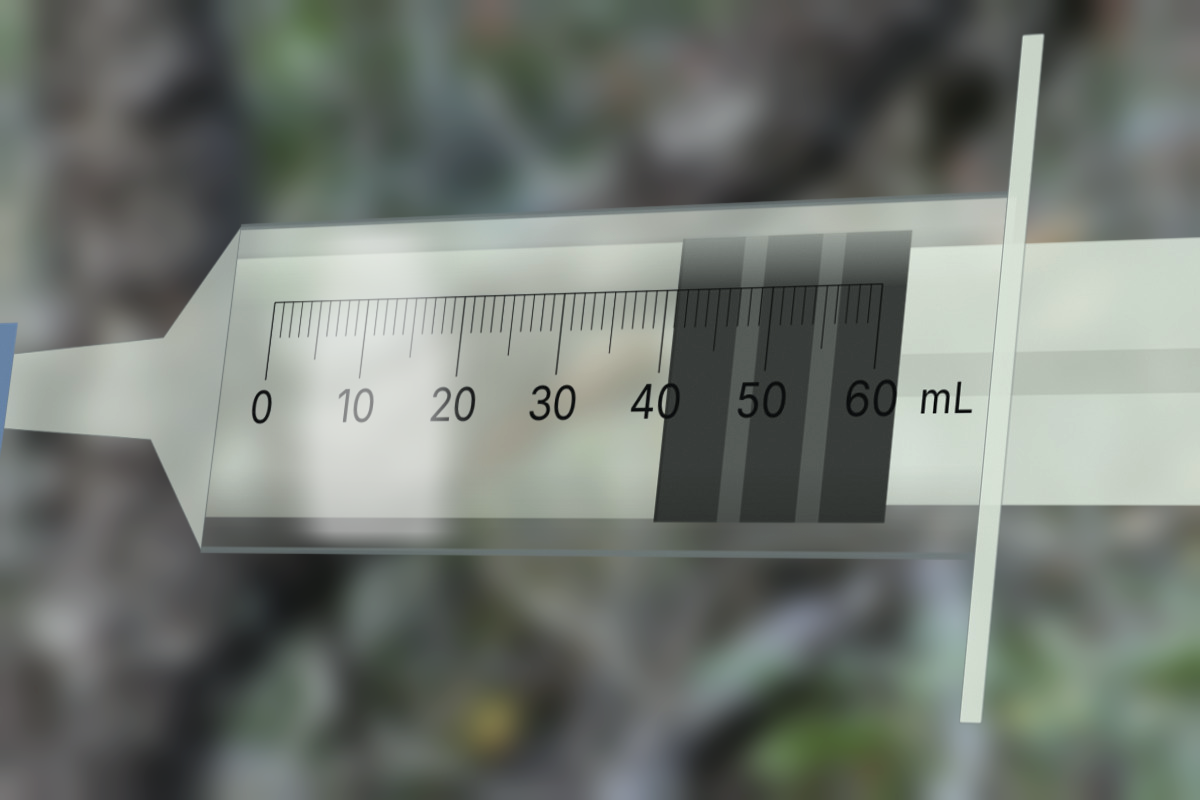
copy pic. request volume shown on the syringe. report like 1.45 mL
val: 41 mL
